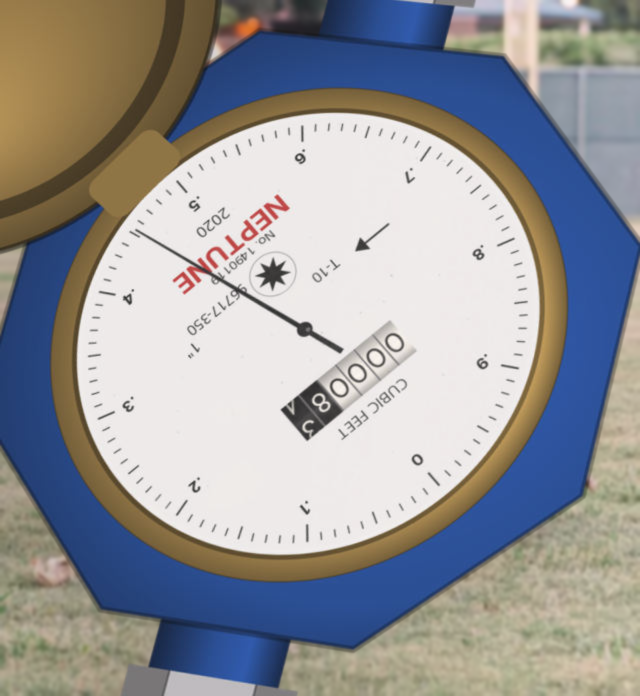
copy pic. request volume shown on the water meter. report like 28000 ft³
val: 83.45 ft³
